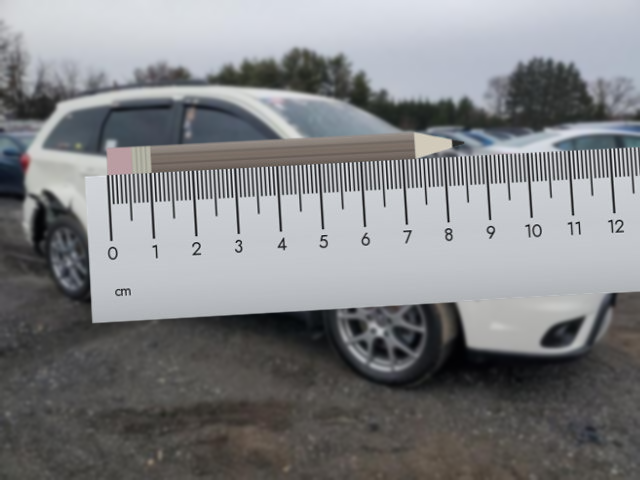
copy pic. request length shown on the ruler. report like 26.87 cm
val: 8.5 cm
